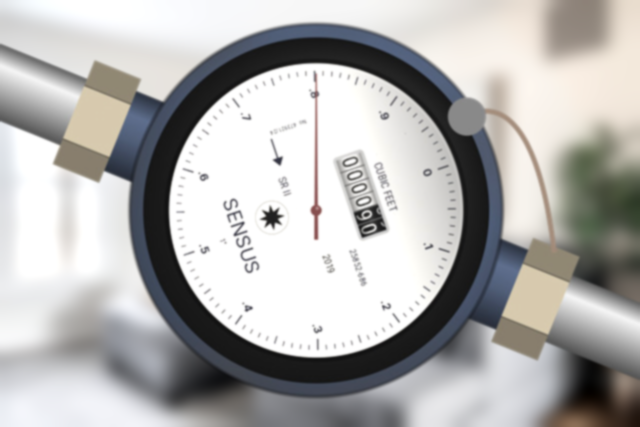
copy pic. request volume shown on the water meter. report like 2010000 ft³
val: 89.80 ft³
